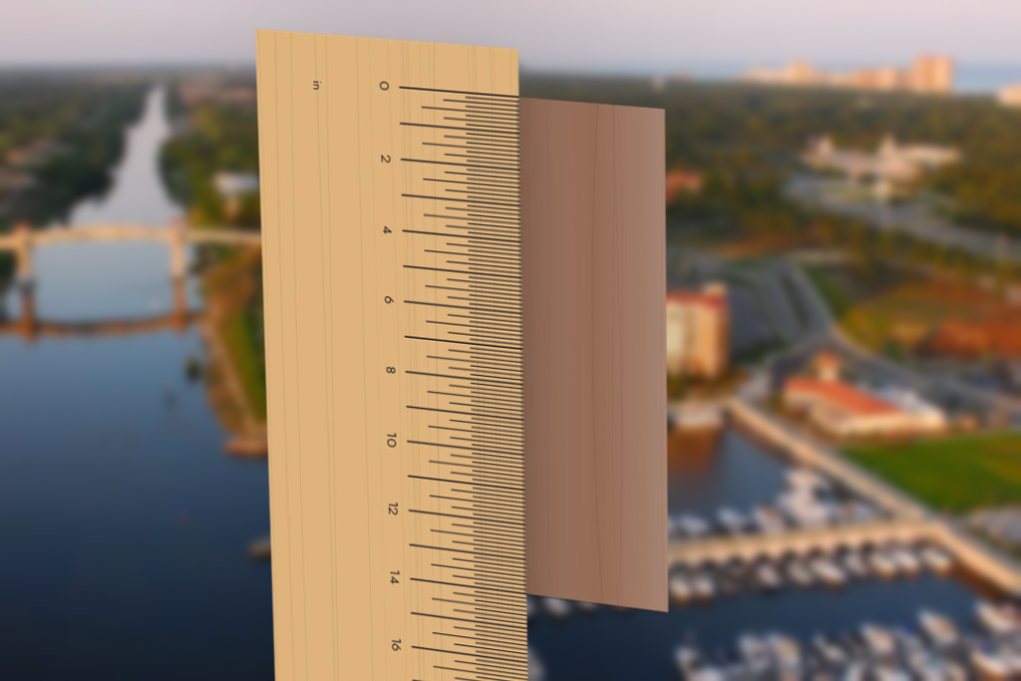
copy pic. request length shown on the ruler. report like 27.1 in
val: 14 in
